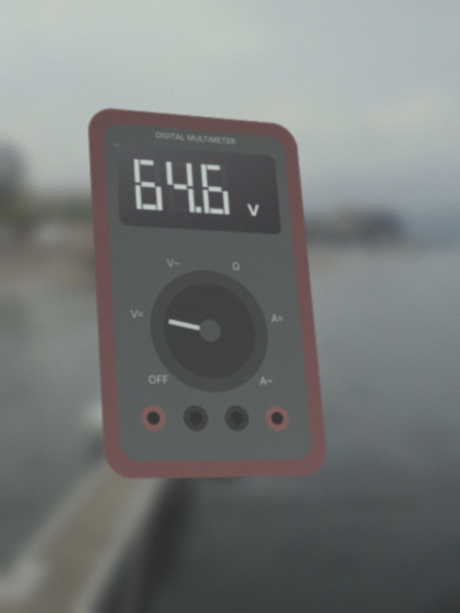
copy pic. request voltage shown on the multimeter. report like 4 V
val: 64.6 V
